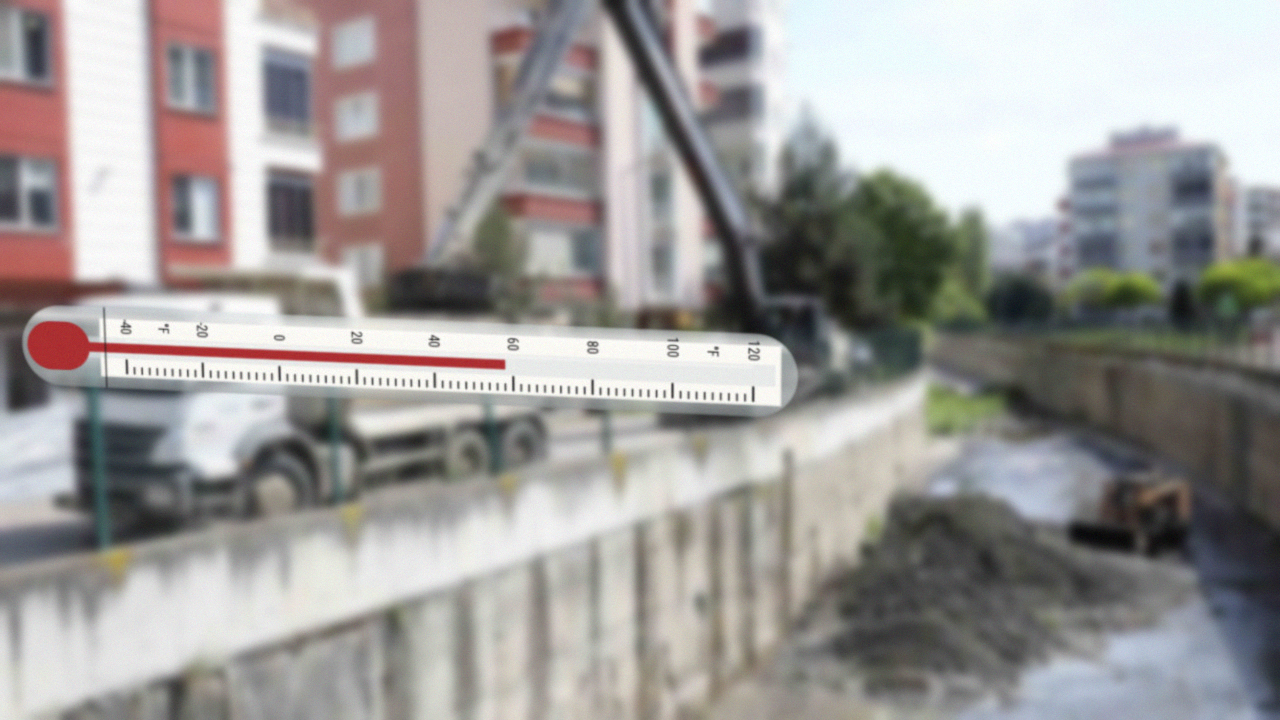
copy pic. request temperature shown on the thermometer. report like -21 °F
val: 58 °F
